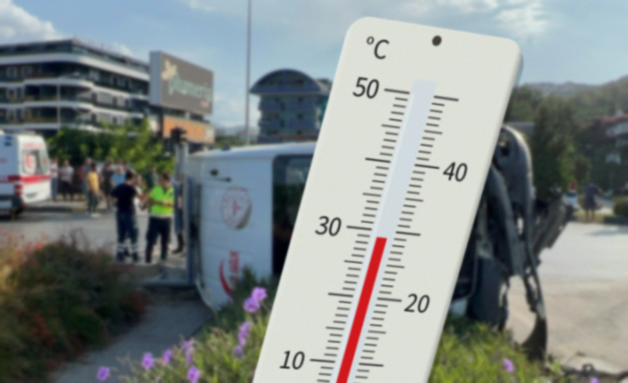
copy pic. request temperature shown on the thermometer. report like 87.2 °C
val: 29 °C
